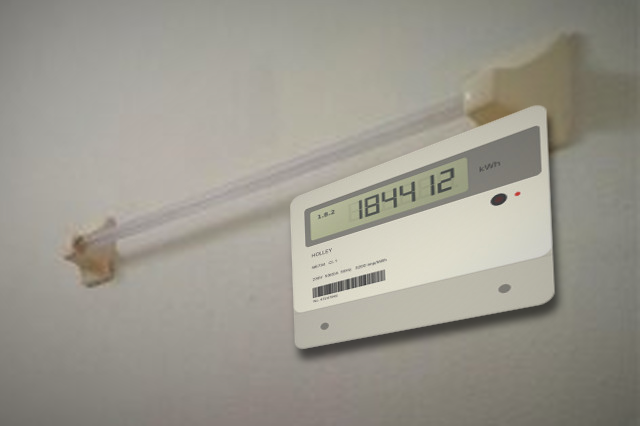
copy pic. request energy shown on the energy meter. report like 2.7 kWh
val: 184412 kWh
